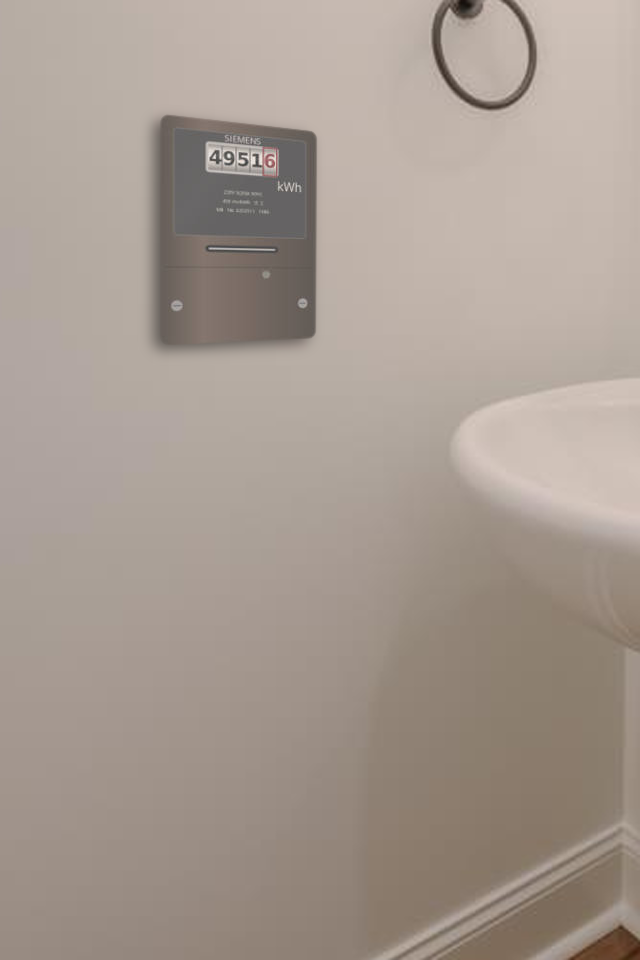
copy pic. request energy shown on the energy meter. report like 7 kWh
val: 4951.6 kWh
